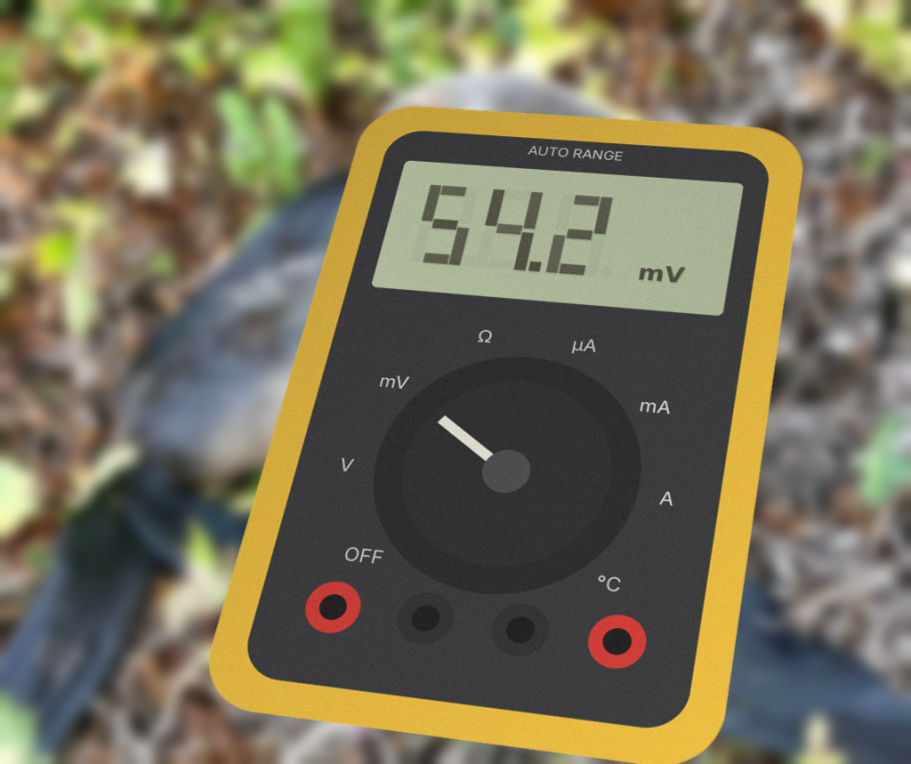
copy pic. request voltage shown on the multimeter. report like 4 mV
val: 54.2 mV
